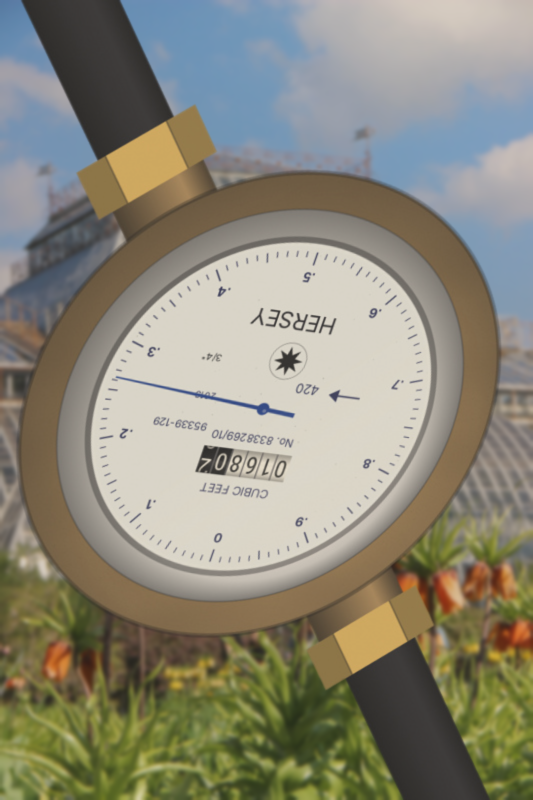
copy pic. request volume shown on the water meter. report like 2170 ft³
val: 16802.26 ft³
